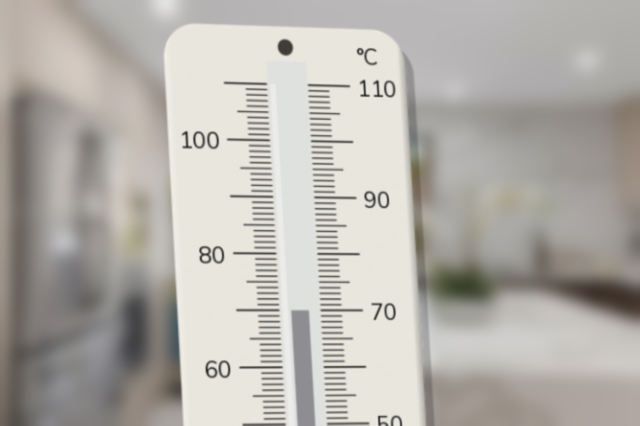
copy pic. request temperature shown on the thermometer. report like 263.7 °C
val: 70 °C
